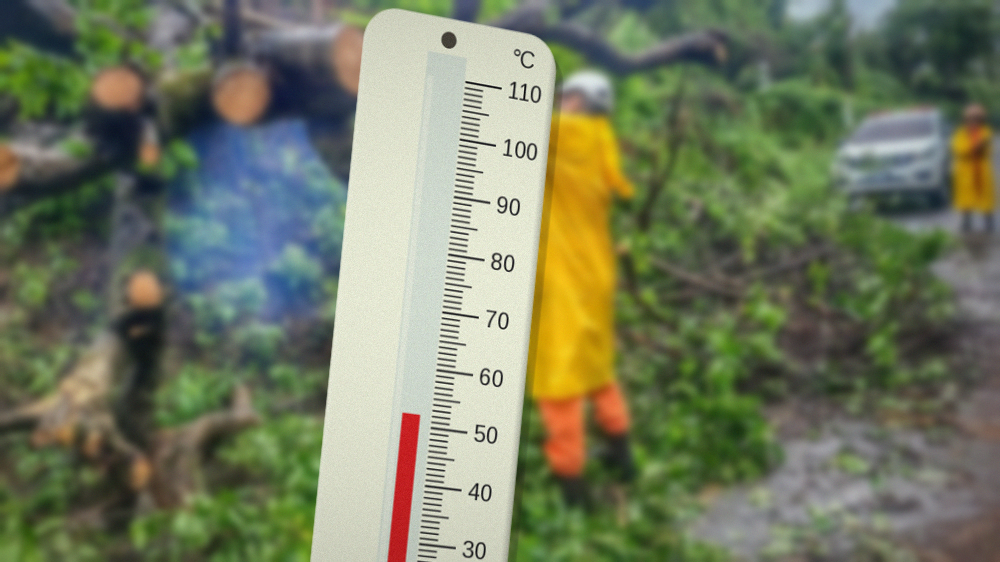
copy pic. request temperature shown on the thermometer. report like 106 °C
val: 52 °C
